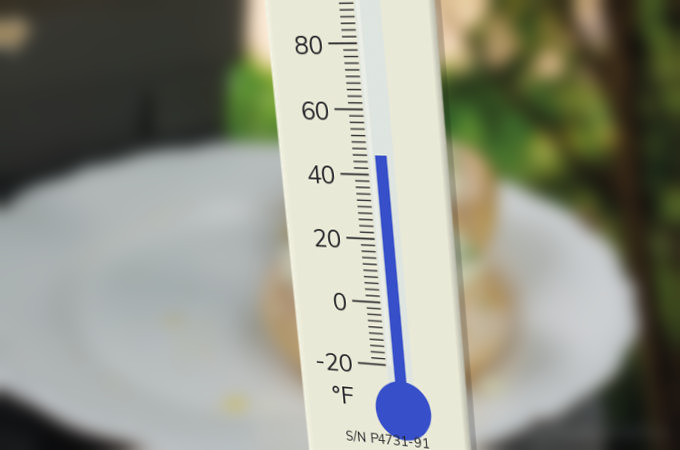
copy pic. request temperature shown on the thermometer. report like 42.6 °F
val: 46 °F
